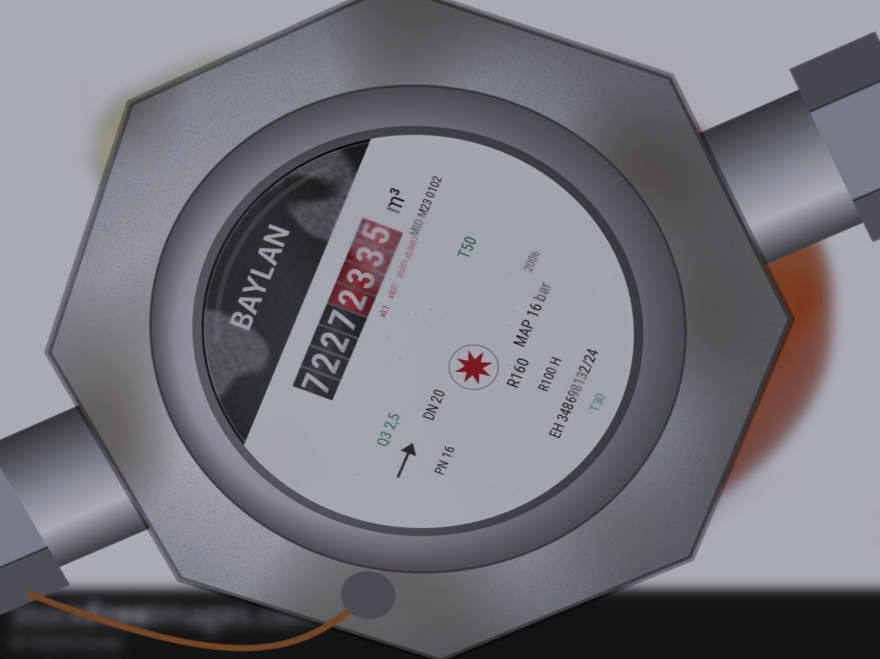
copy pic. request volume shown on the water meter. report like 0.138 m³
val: 7227.2335 m³
